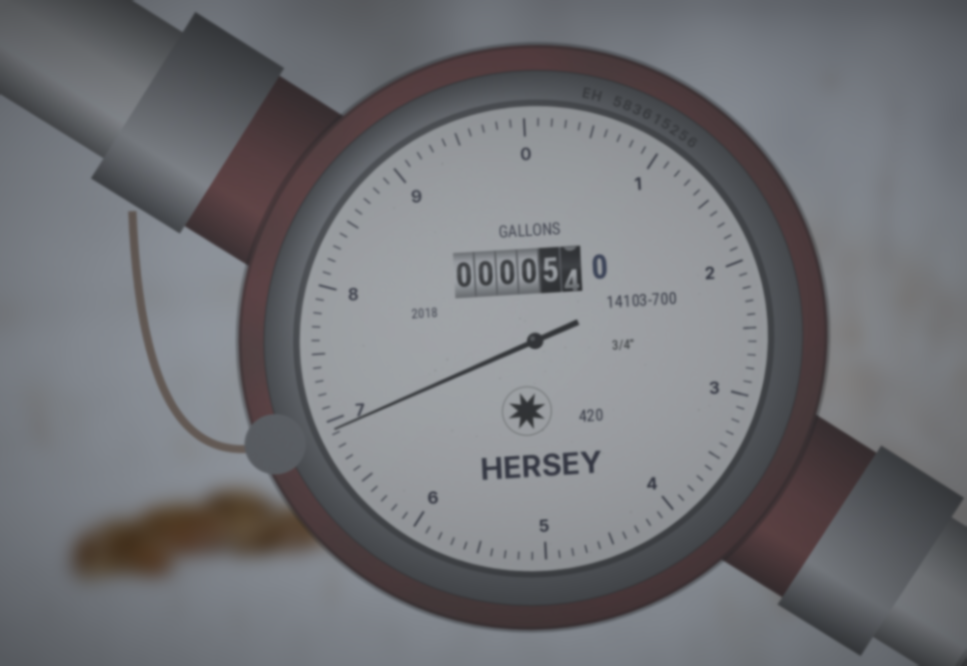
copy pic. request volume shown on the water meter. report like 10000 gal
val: 536.9 gal
